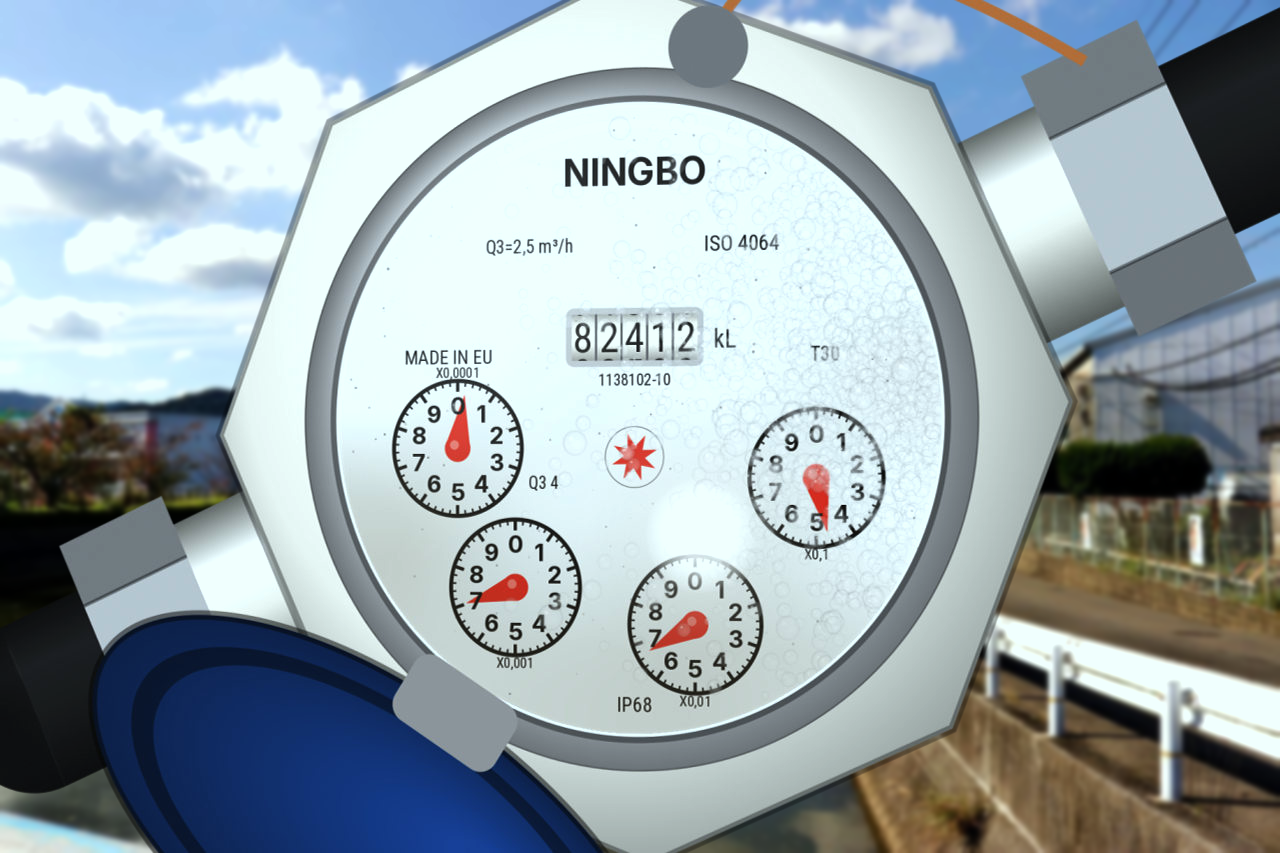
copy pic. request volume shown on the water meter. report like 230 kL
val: 82412.4670 kL
